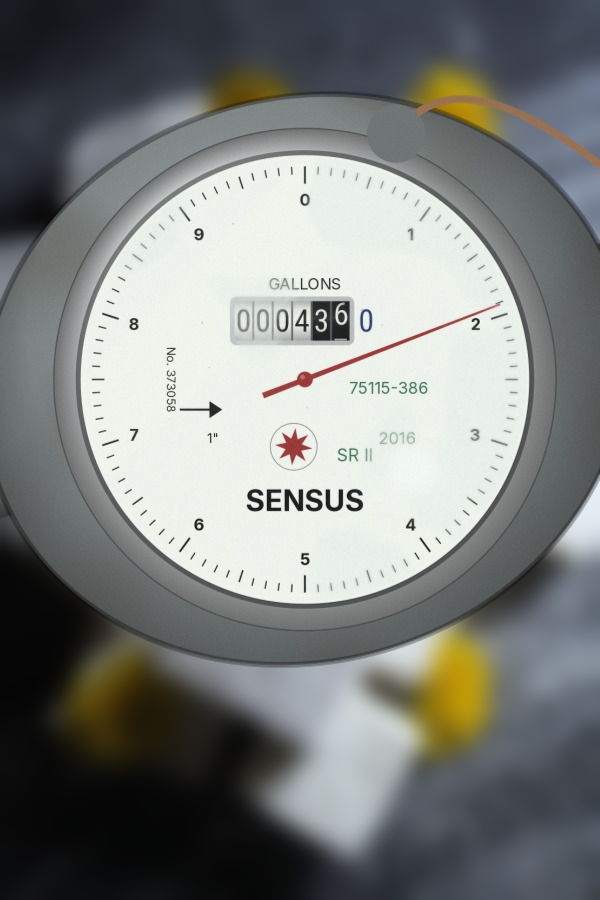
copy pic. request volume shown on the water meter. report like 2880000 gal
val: 4361.9 gal
